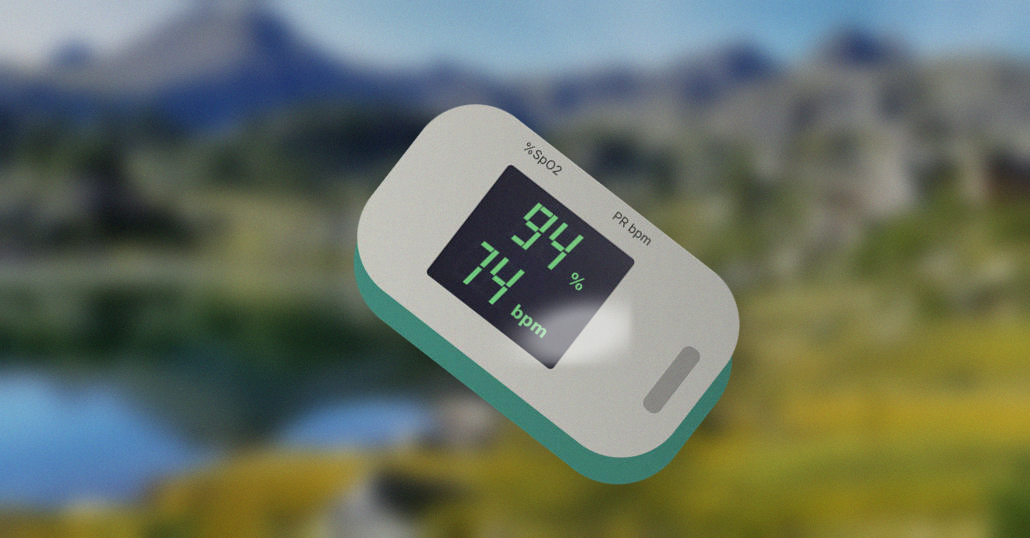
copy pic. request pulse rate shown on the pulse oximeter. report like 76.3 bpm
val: 74 bpm
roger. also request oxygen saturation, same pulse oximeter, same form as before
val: 94 %
